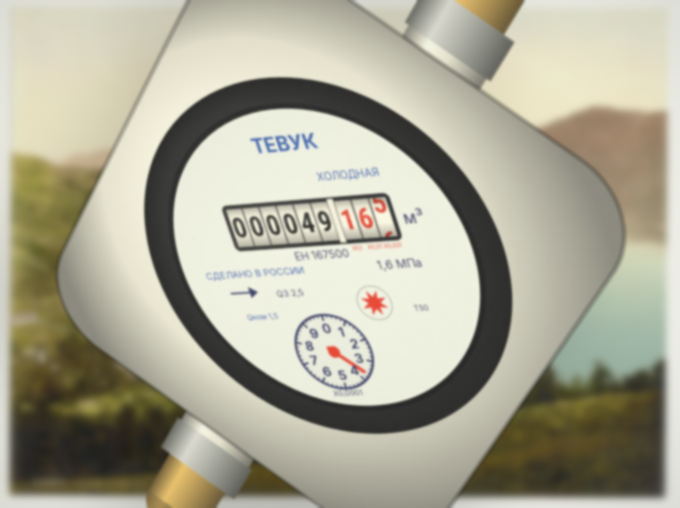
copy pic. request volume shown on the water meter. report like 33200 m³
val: 49.1653 m³
